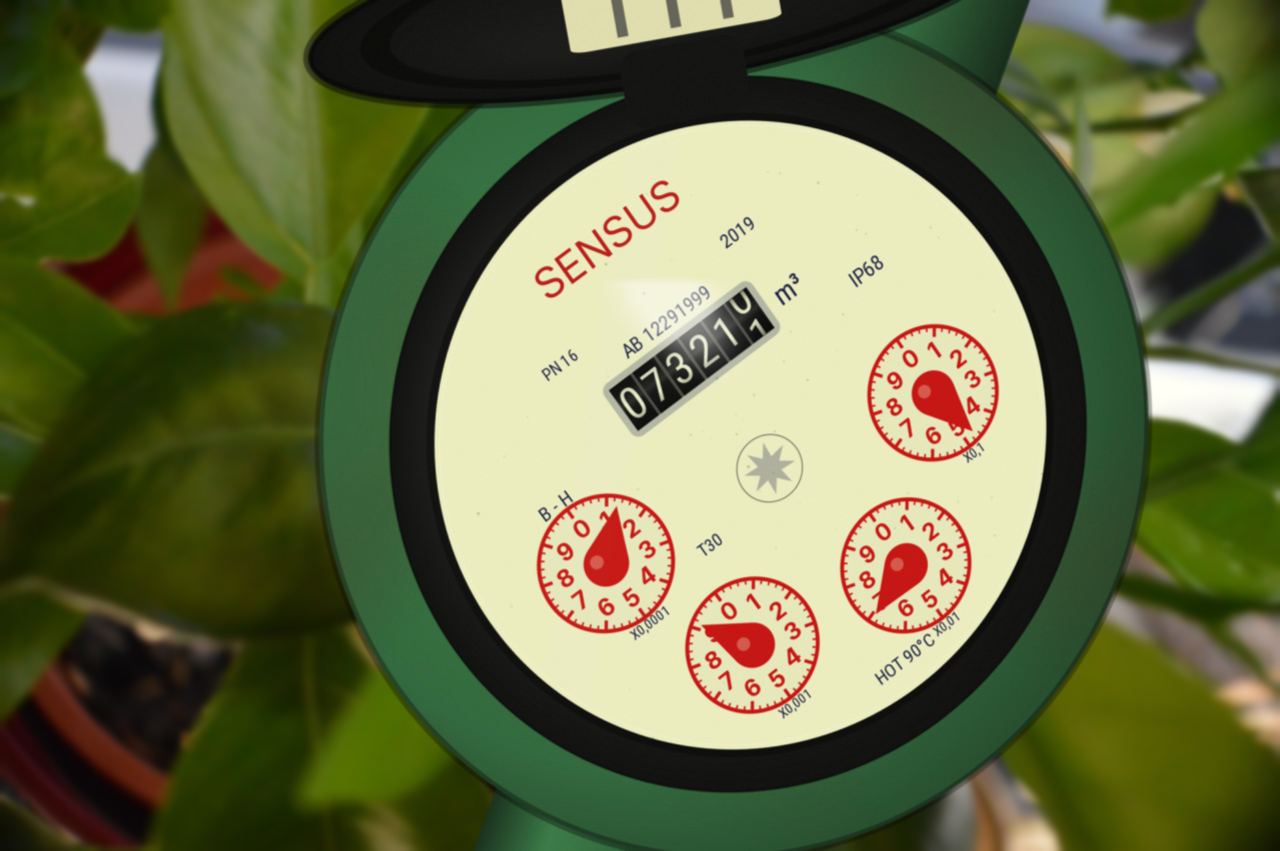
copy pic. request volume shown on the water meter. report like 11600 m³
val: 73210.4691 m³
